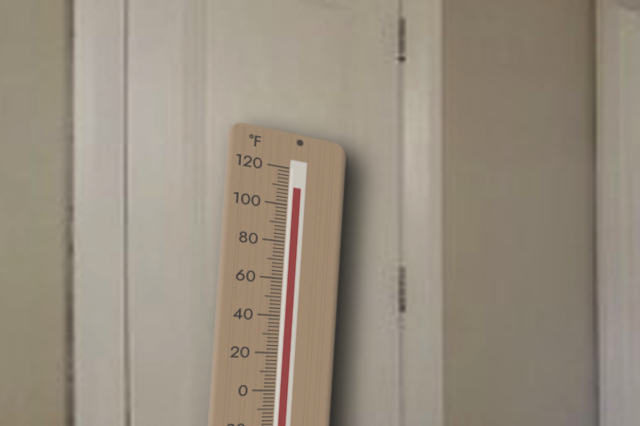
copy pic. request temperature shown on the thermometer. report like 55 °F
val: 110 °F
